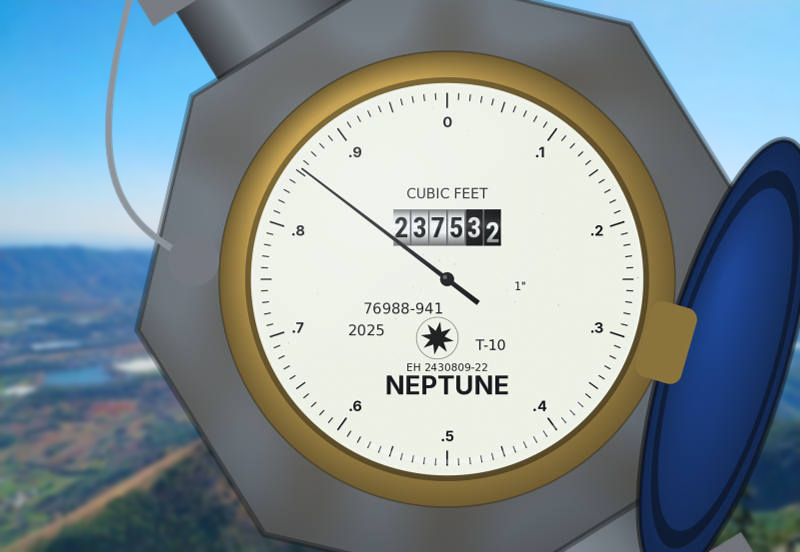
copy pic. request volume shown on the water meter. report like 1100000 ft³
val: 237531.85 ft³
